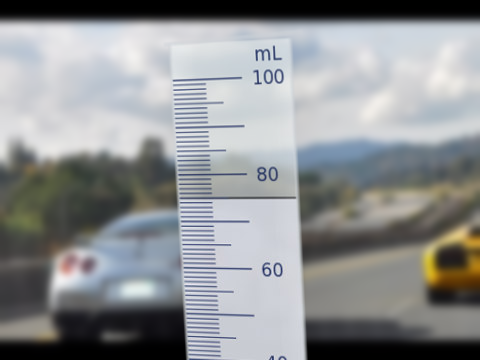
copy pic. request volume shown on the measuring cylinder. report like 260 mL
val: 75 mL
